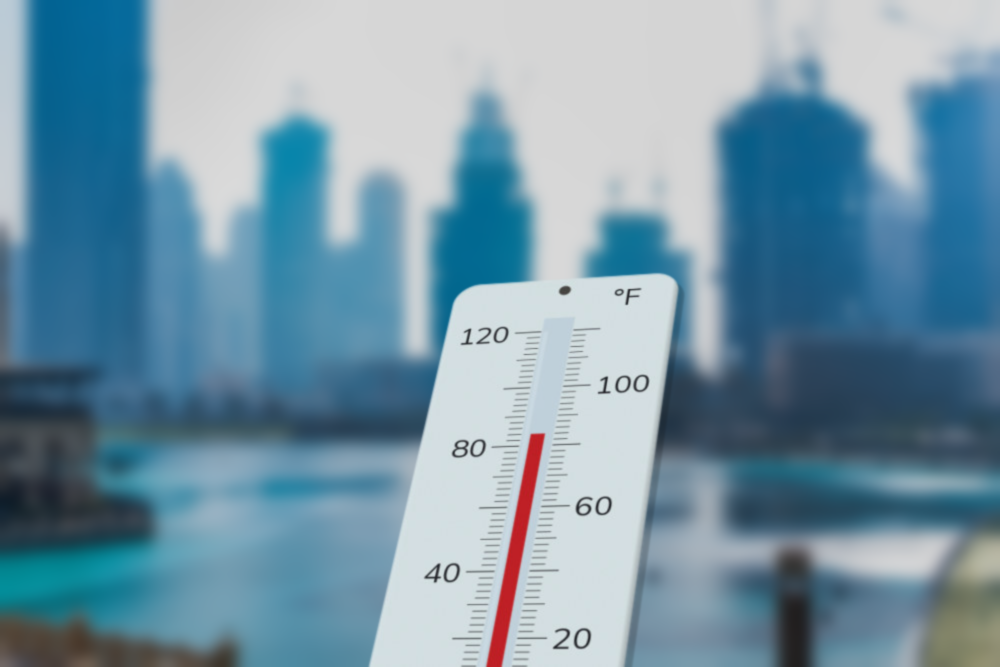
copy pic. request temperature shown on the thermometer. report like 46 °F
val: 84 °F
